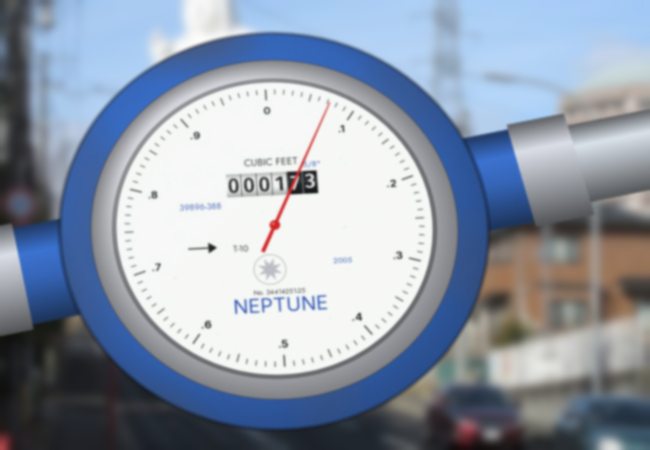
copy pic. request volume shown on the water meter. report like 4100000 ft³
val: 173.07 ft³
